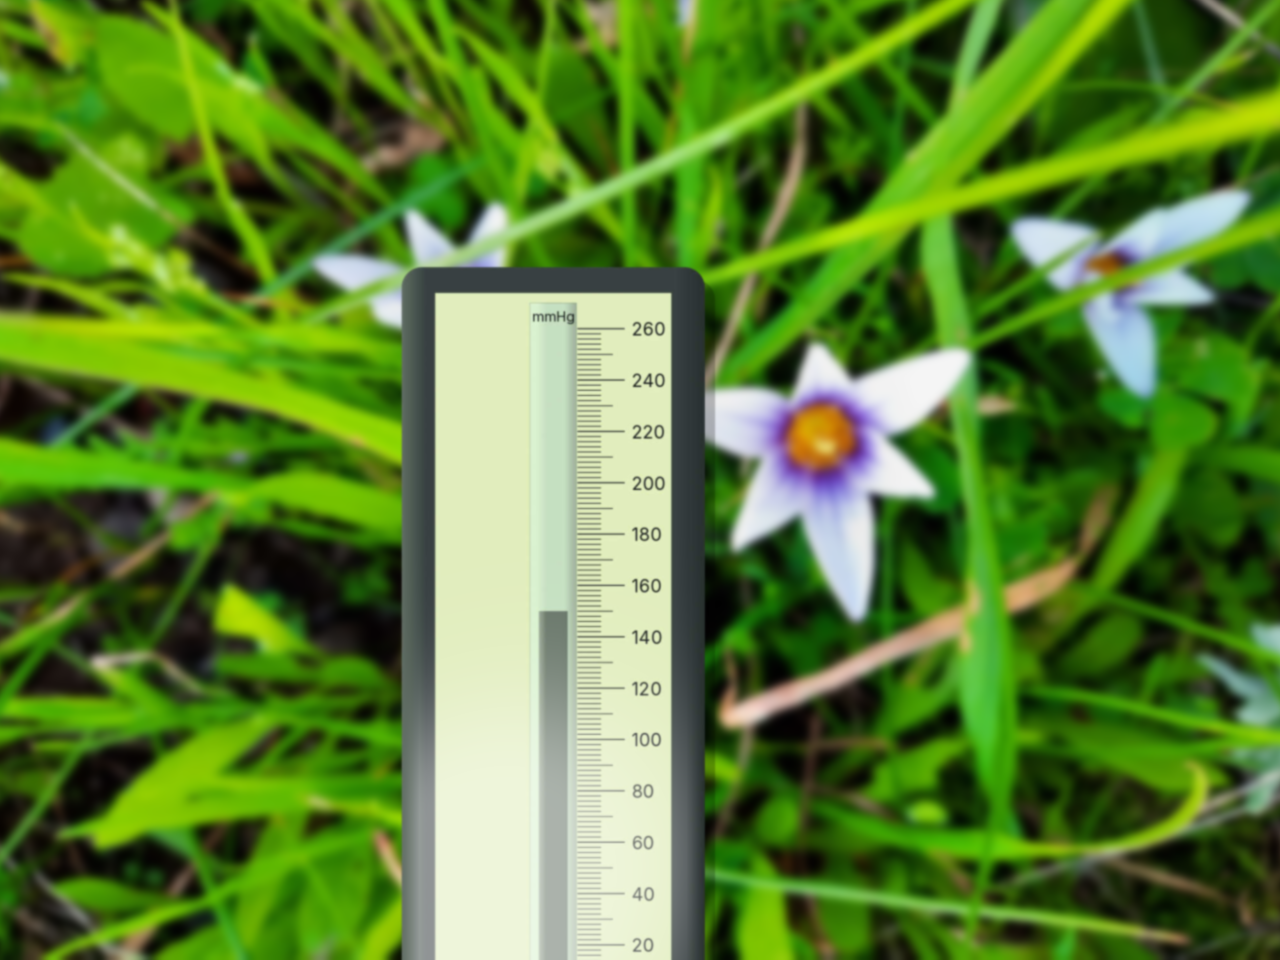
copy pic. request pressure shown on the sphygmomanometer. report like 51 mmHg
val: 150 mmHg
